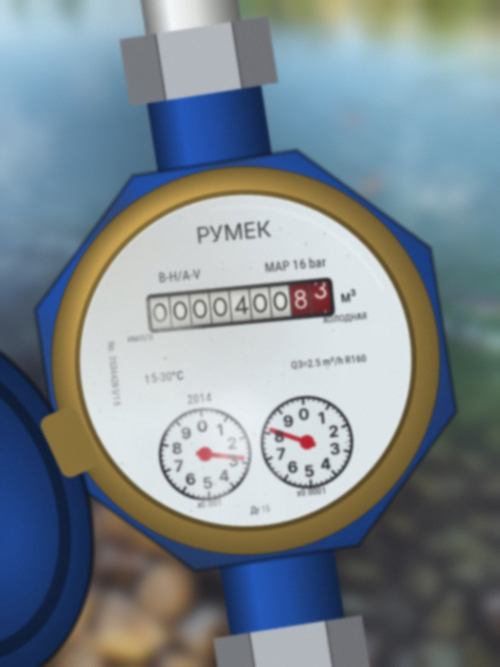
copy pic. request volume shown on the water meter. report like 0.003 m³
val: 400.8328 m³
